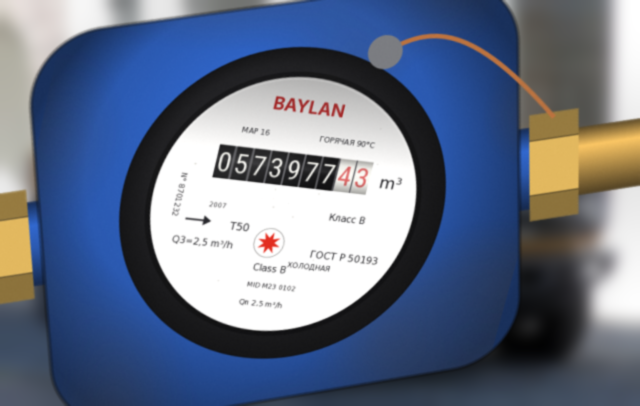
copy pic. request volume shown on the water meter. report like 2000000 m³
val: 573977.43 m³
